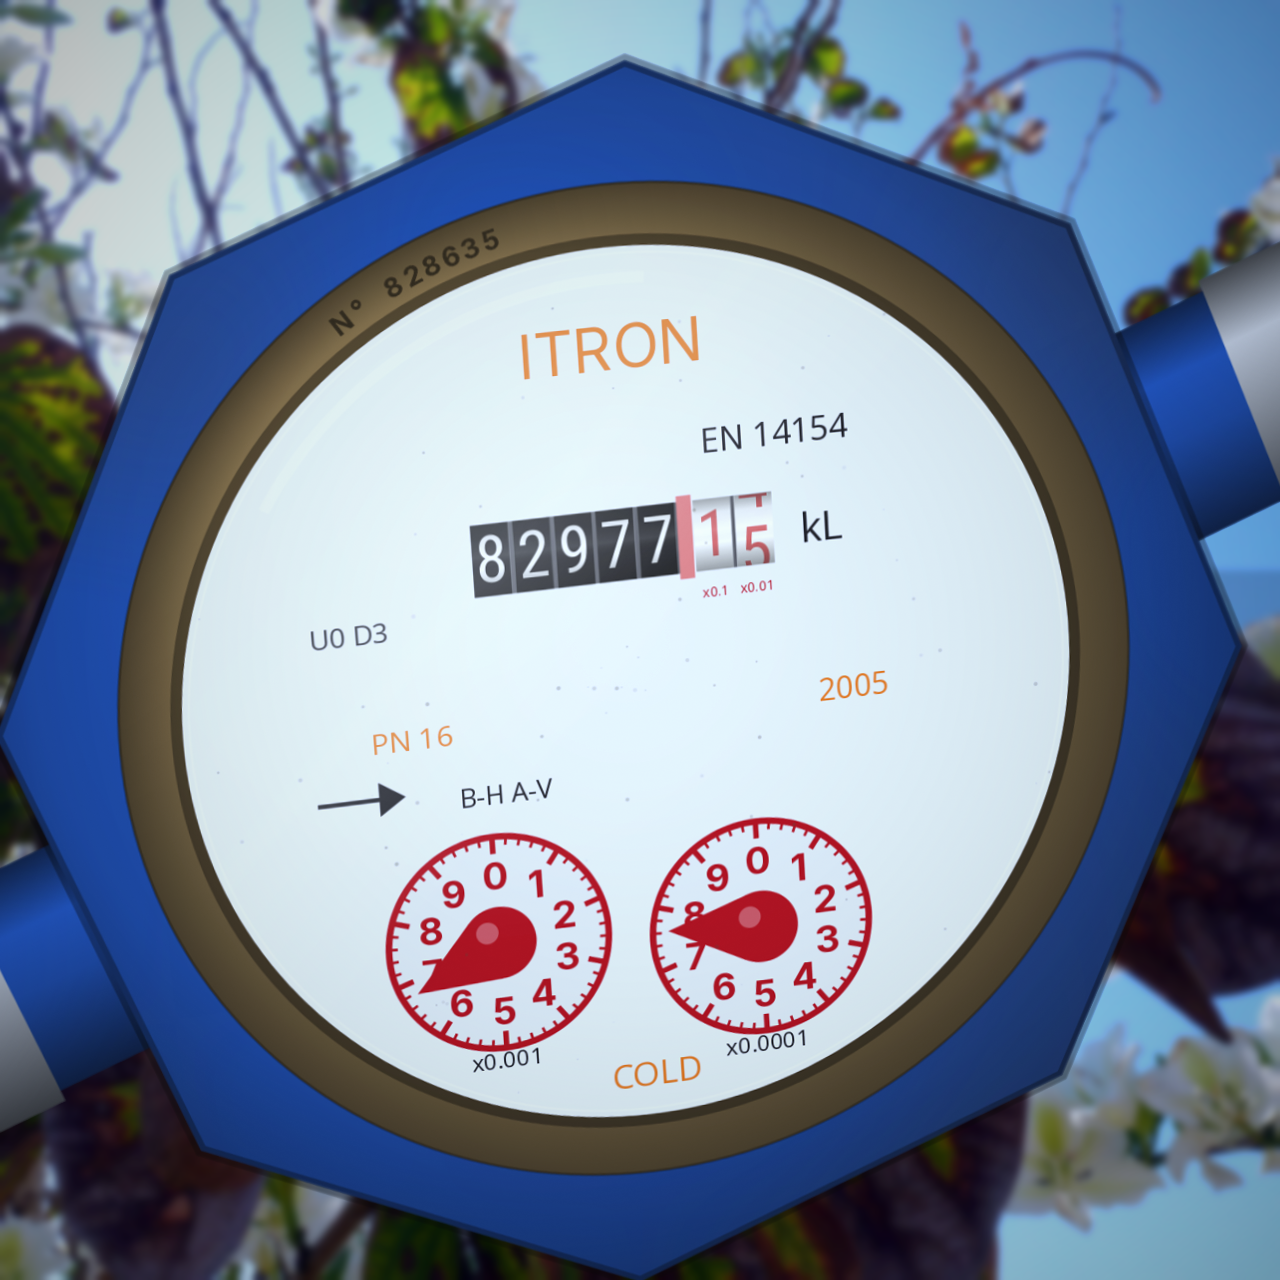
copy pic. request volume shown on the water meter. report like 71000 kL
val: 82977.1467 kL
